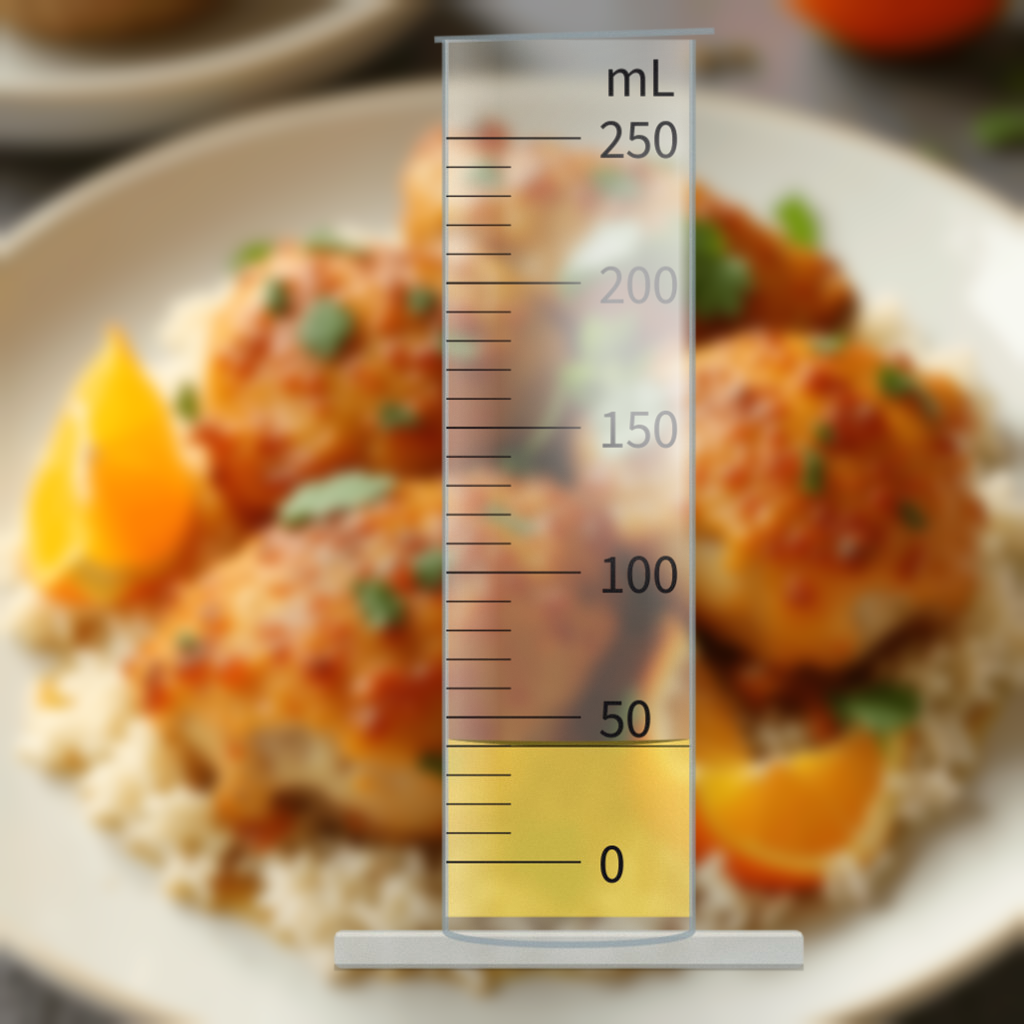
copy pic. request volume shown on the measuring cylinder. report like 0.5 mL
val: 40 mL
